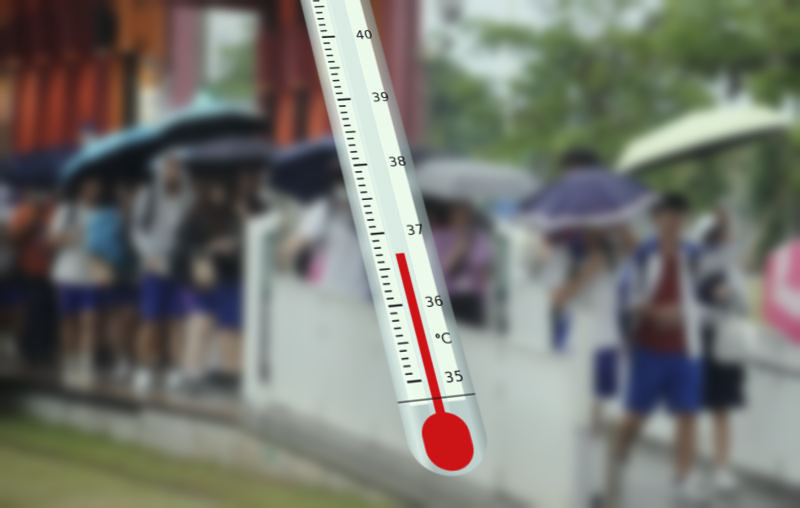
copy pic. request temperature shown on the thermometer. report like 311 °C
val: 36.7 °C
